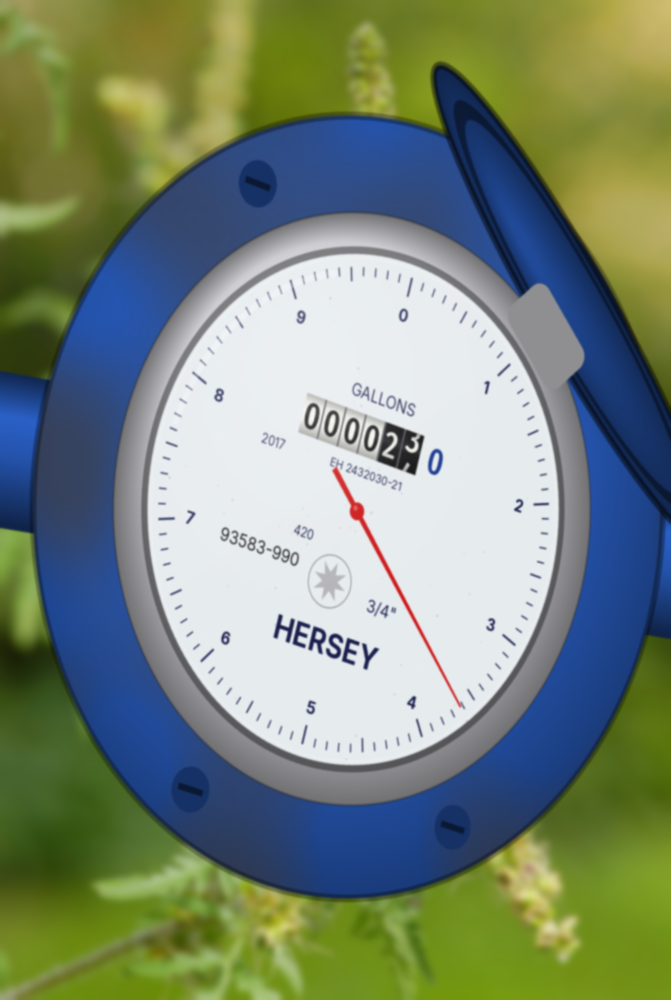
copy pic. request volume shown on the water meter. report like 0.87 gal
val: 233.6 gal
